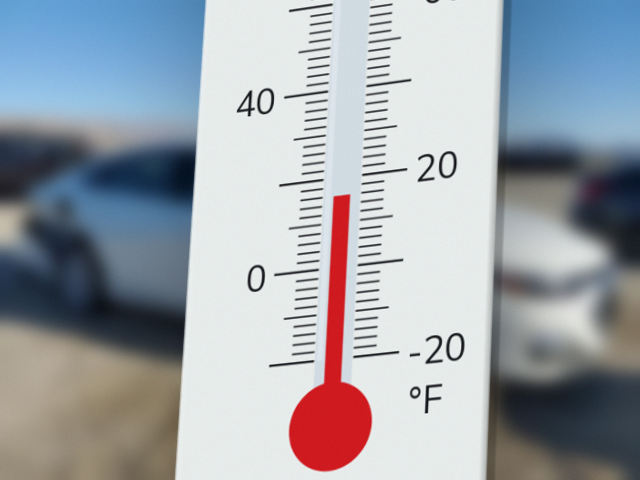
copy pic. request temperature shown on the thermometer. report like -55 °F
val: 16 °F
